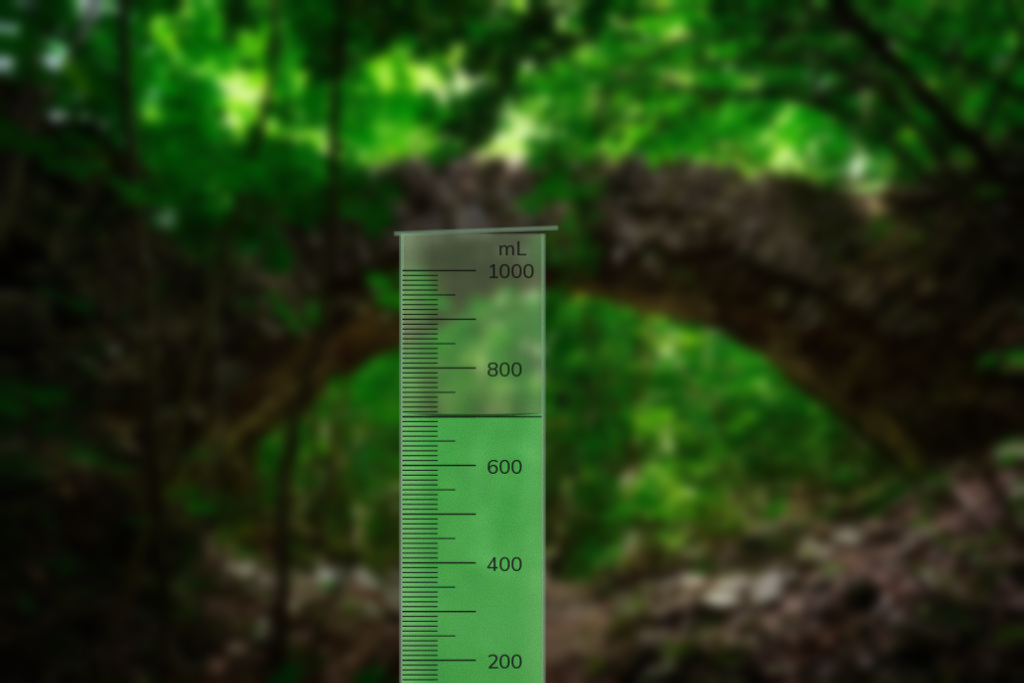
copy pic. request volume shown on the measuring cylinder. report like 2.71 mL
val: 700 mL
